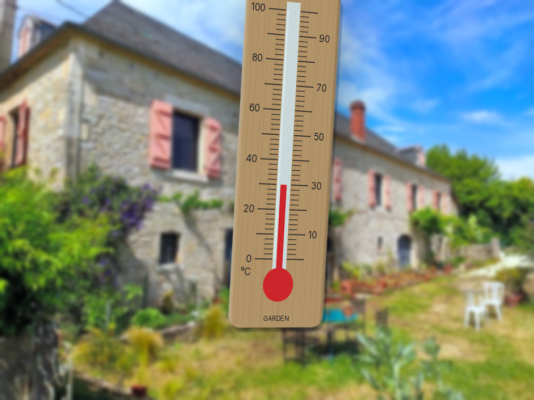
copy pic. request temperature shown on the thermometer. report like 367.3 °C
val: 30 °C
